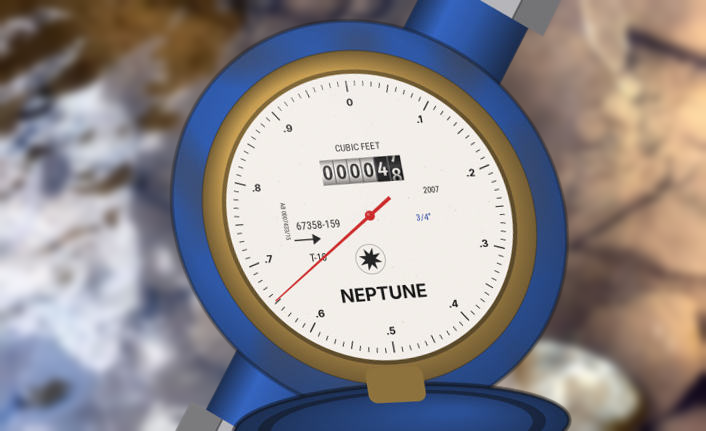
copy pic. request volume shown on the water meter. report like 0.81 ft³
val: 47.65 ft³
